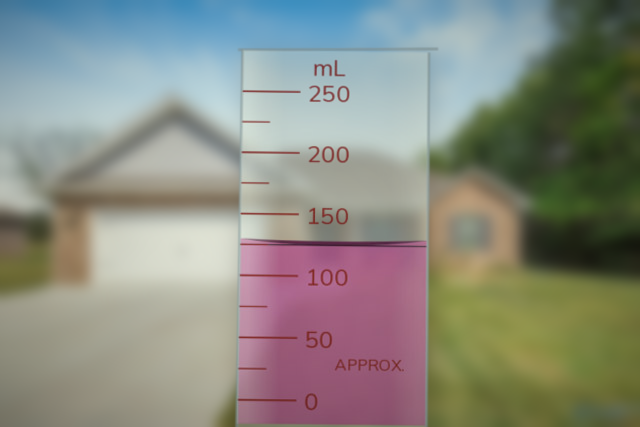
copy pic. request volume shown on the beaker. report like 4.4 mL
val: 125 mL
